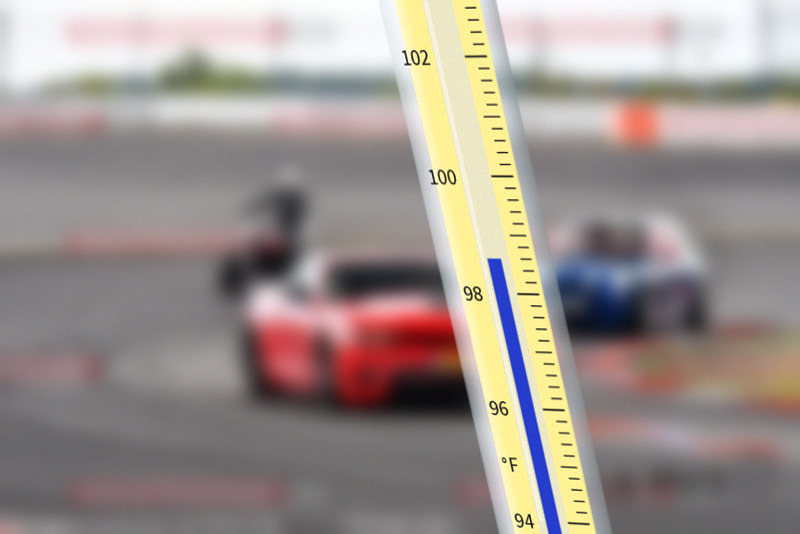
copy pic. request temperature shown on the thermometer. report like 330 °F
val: 98.6 °F
